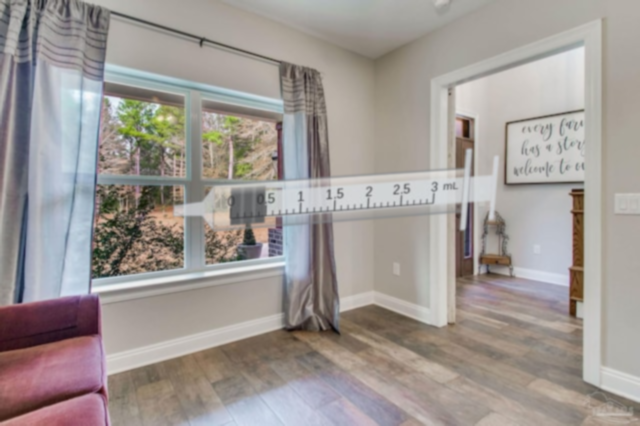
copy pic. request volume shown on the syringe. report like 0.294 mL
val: 0 mL
